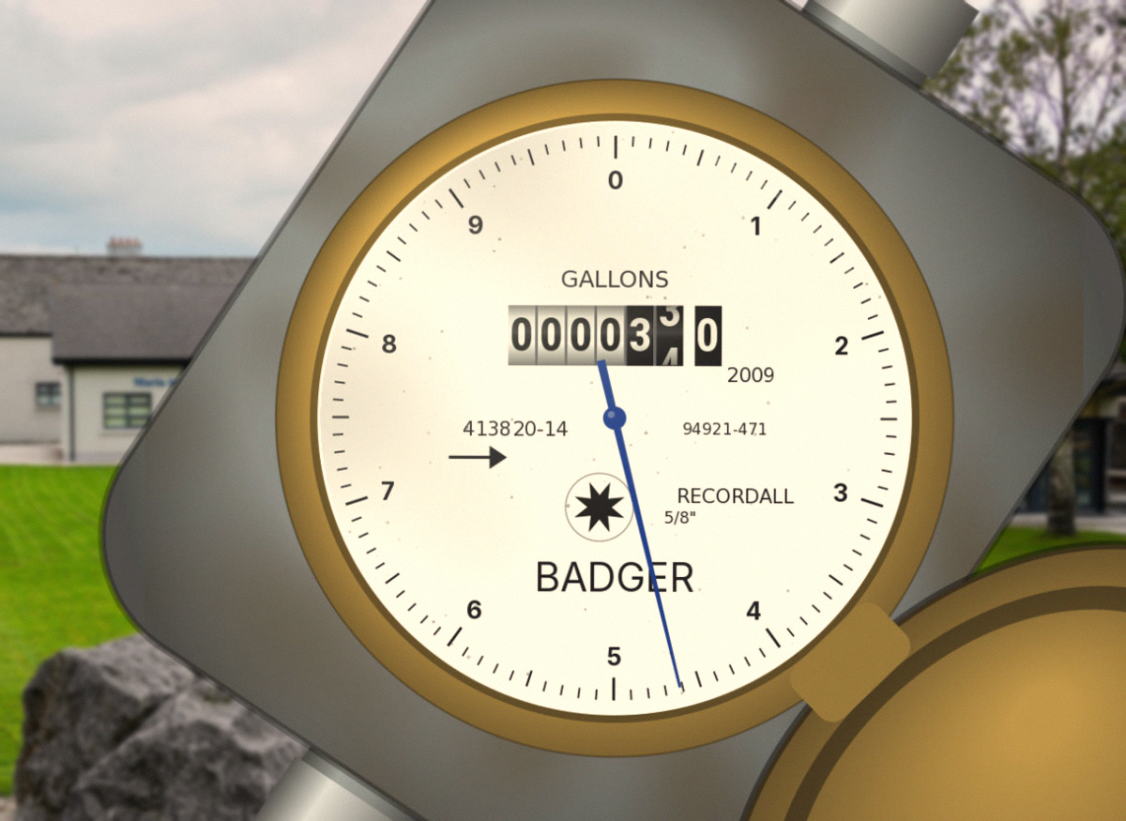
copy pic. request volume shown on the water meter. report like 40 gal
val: 334.6 gal
